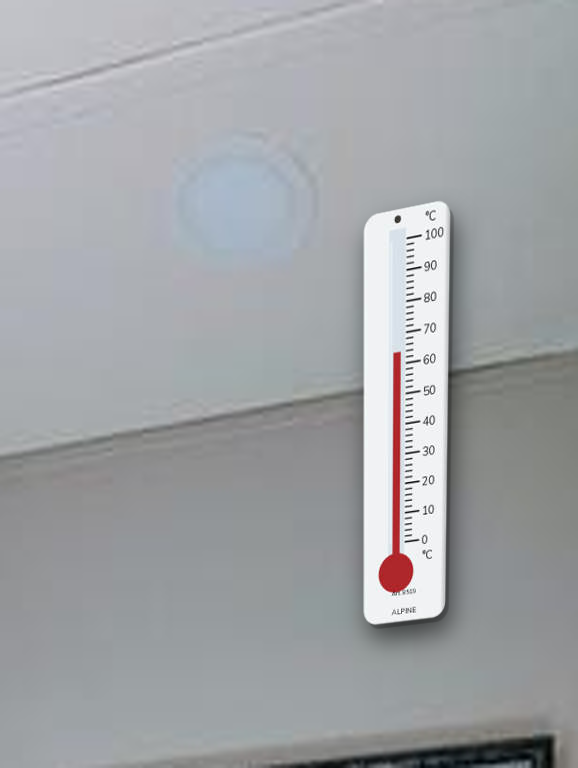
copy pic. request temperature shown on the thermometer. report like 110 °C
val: 64 °C
